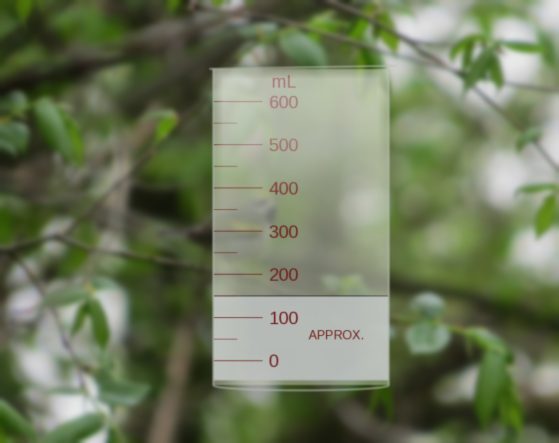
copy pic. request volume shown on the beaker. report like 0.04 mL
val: 150 mL
